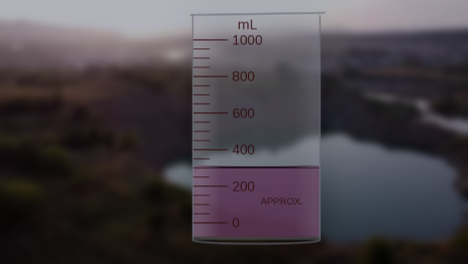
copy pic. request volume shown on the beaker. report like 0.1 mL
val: 300 mL
